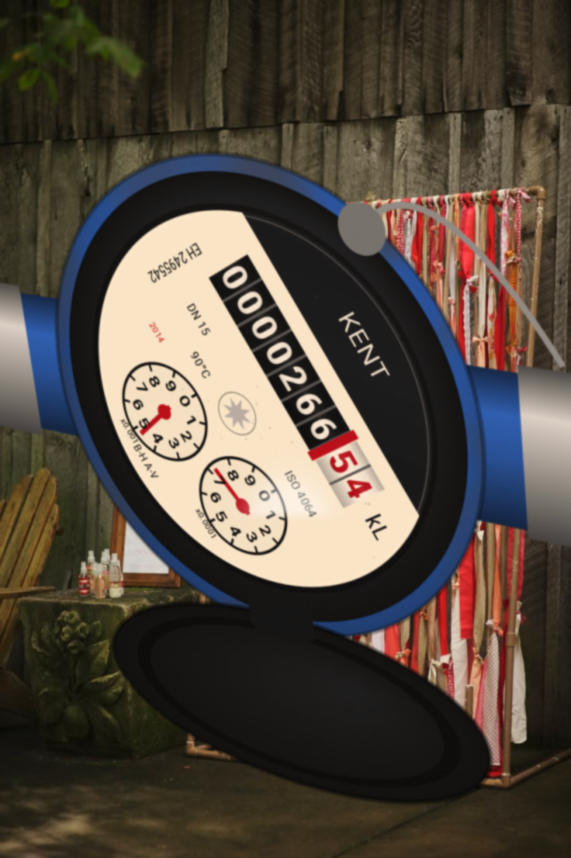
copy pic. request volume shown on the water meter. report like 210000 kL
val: 266.5447 kL
